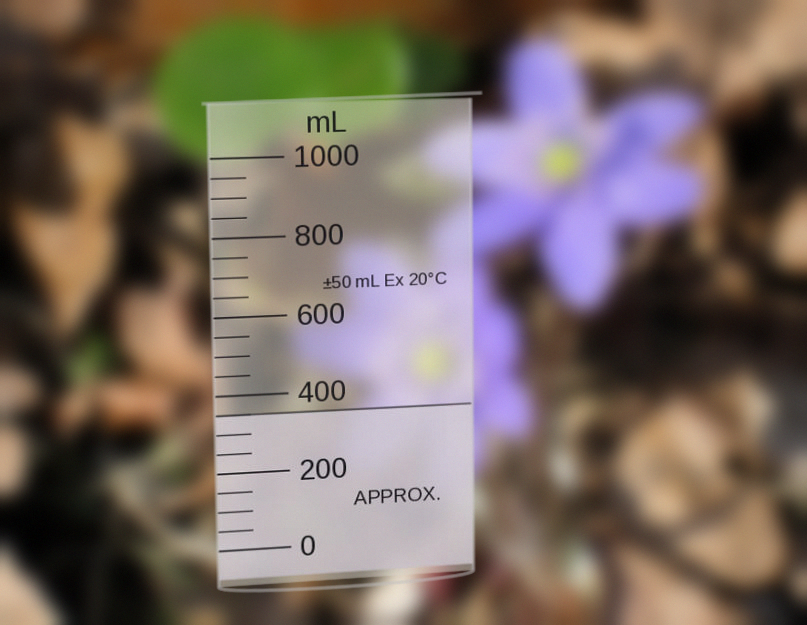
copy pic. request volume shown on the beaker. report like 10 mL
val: 350 mL
